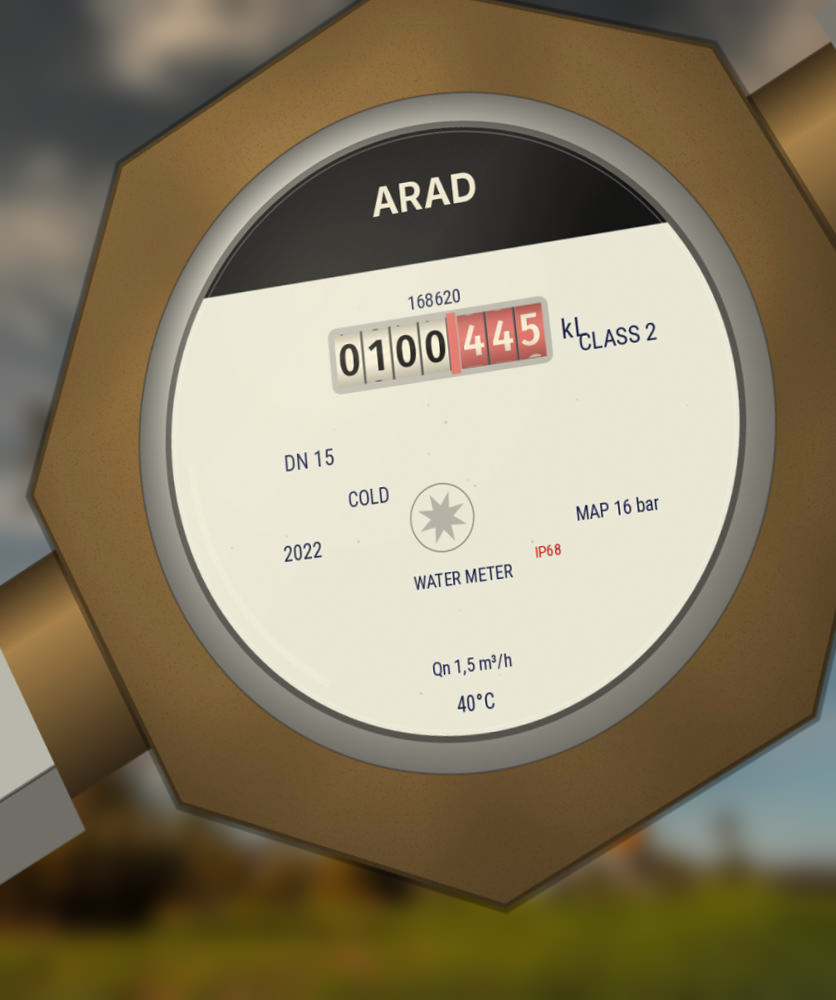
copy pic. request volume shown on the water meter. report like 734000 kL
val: 100.445 kL
